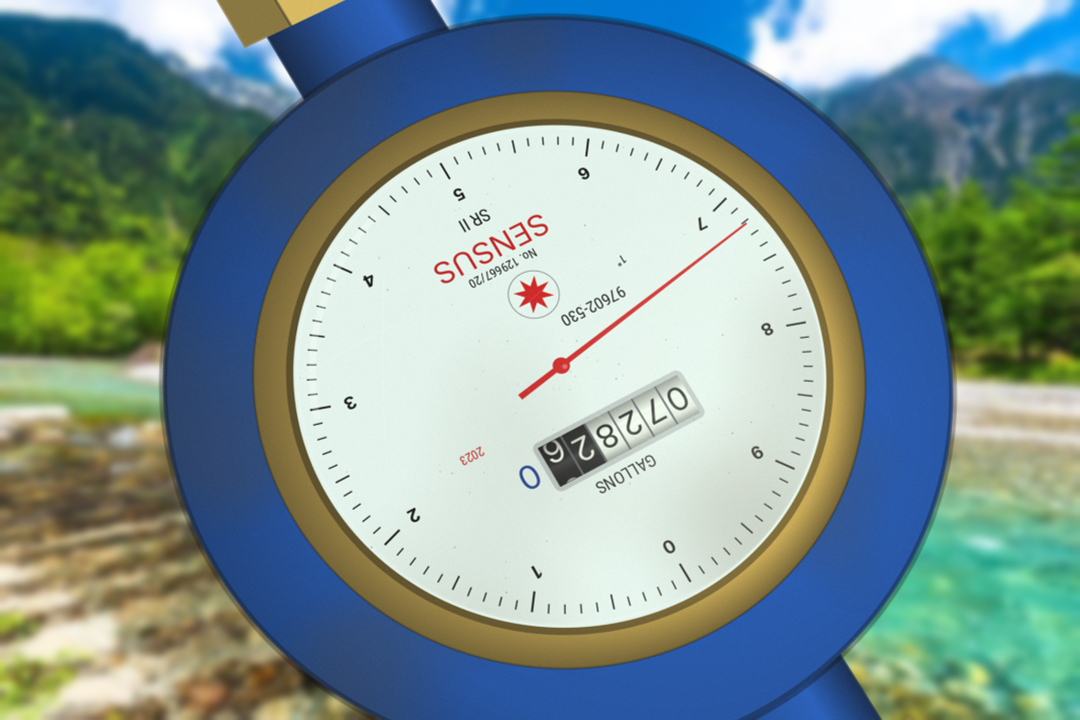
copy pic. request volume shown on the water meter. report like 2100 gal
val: 728257.2 gal
